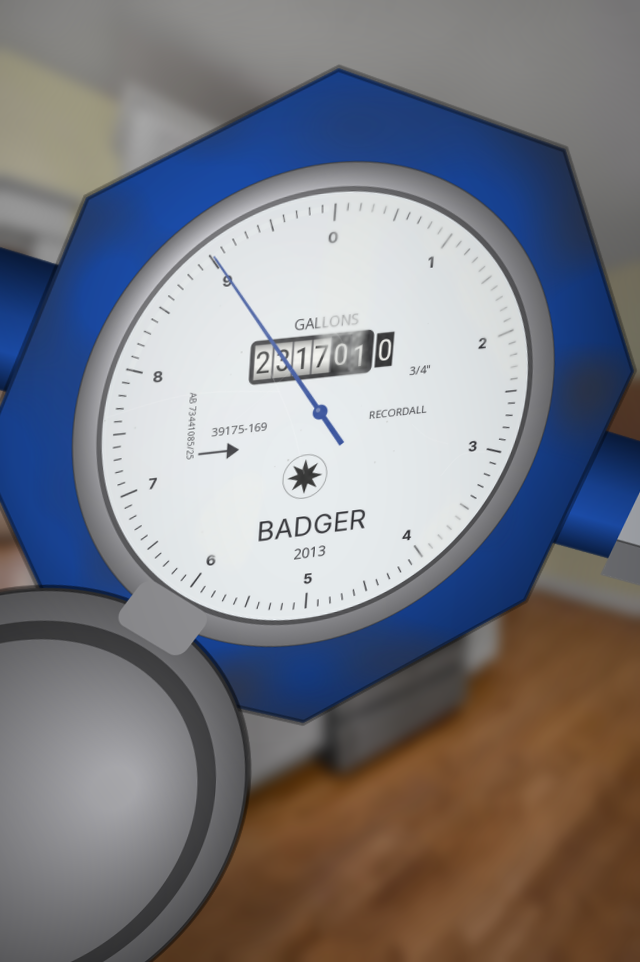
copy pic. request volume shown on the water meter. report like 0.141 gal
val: 2317009.0 gal
